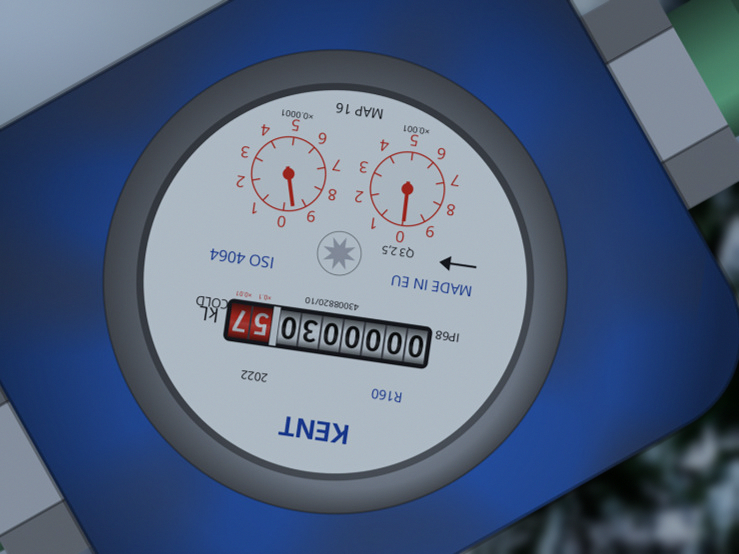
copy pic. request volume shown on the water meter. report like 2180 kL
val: 30.5699 kL
